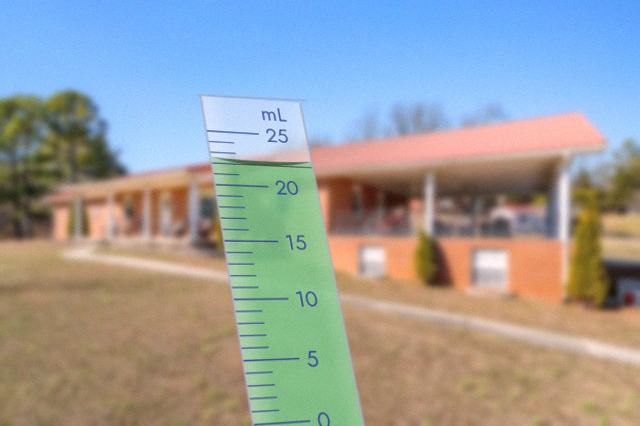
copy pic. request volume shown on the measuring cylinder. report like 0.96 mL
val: 22 mL
